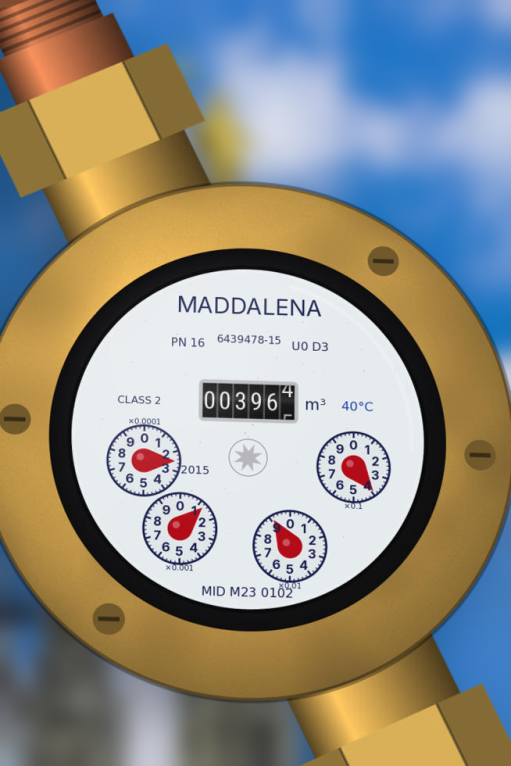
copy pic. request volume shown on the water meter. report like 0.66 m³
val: 3964.3912 m³
